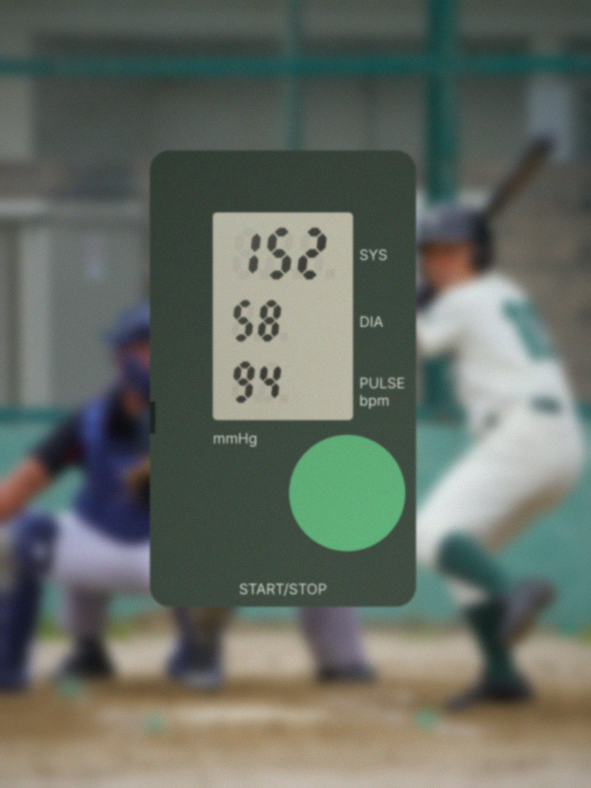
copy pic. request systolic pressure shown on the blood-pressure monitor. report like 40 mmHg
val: 152 mmHg
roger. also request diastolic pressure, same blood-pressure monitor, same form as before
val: 58 mmHg
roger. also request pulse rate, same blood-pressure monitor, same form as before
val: 94 bpm
